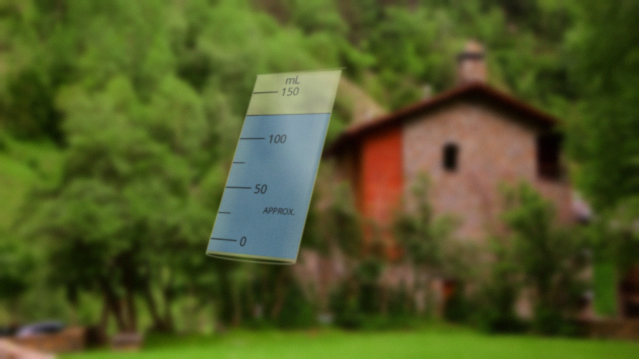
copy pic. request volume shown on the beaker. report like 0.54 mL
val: 125 mL
